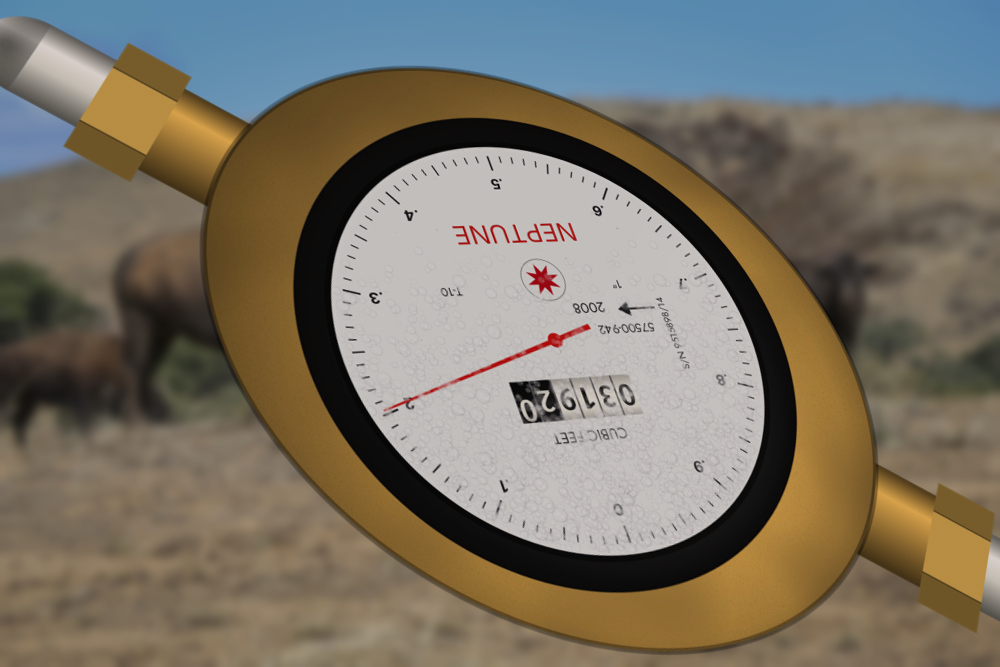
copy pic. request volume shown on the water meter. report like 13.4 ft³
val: 31920.20 ft³
